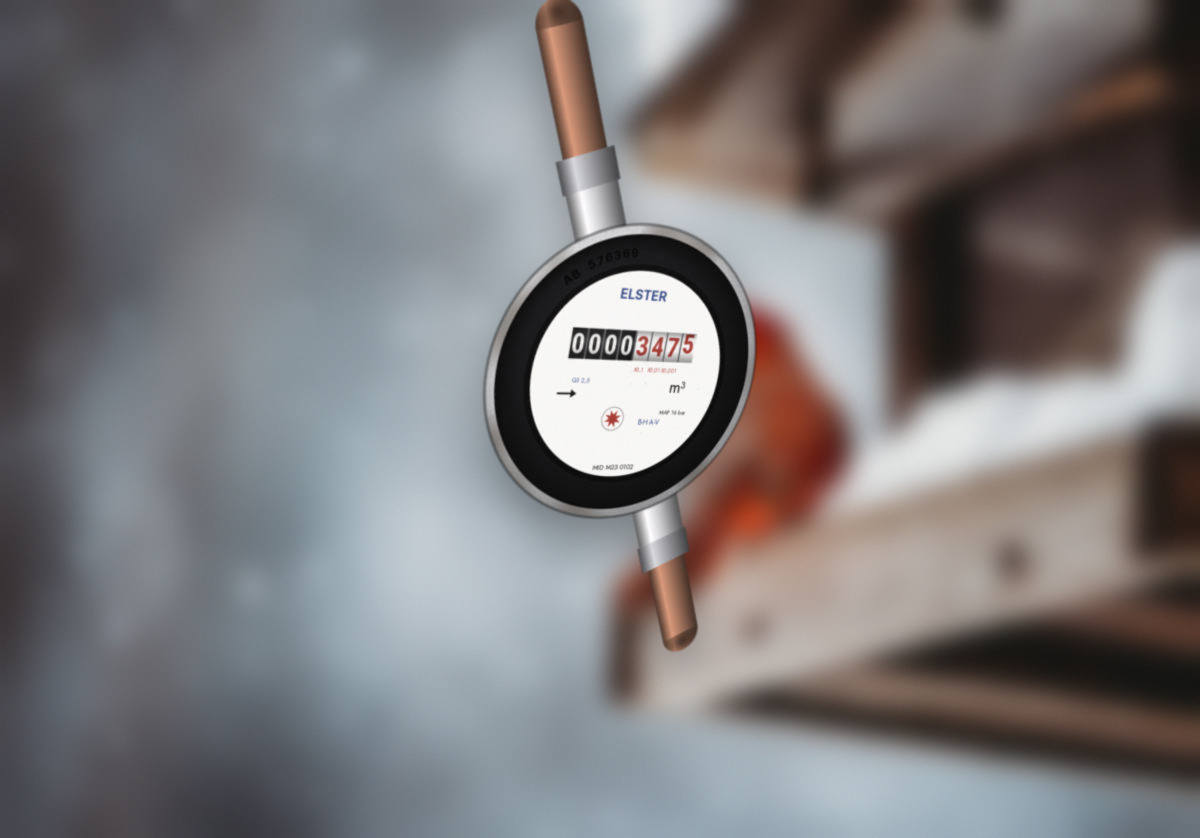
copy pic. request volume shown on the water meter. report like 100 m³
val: 0.3475 m³
